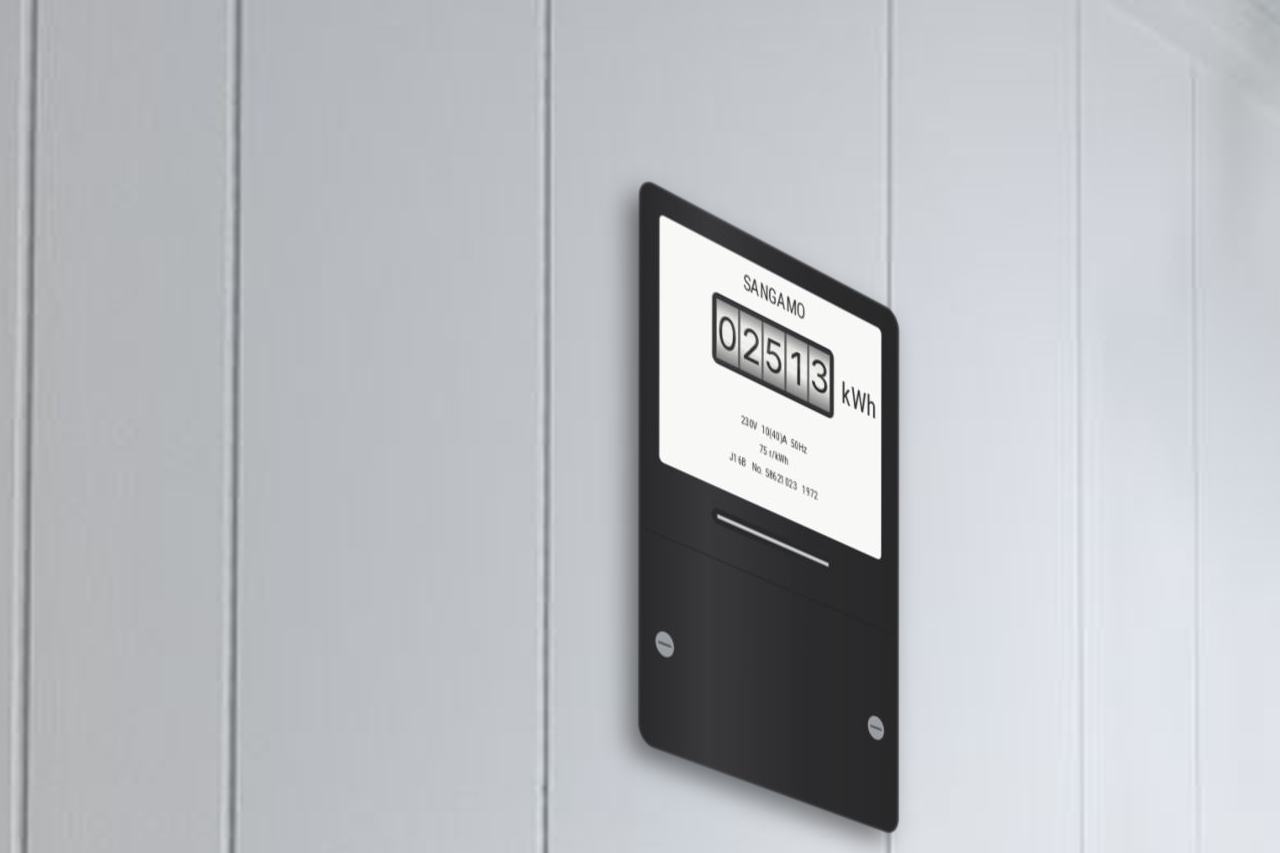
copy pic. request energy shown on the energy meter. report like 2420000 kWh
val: 2513 kWh
